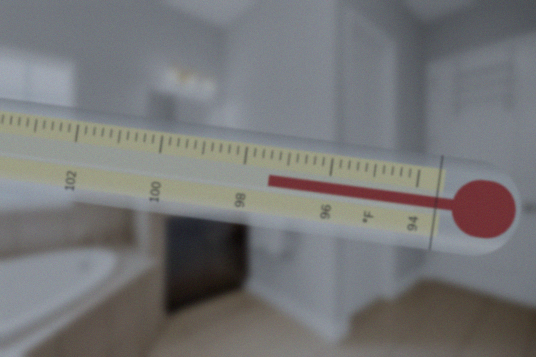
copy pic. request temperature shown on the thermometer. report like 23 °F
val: 97.4 °F
